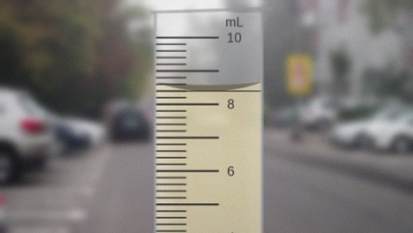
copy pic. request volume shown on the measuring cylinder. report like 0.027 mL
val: 8.4 mL
